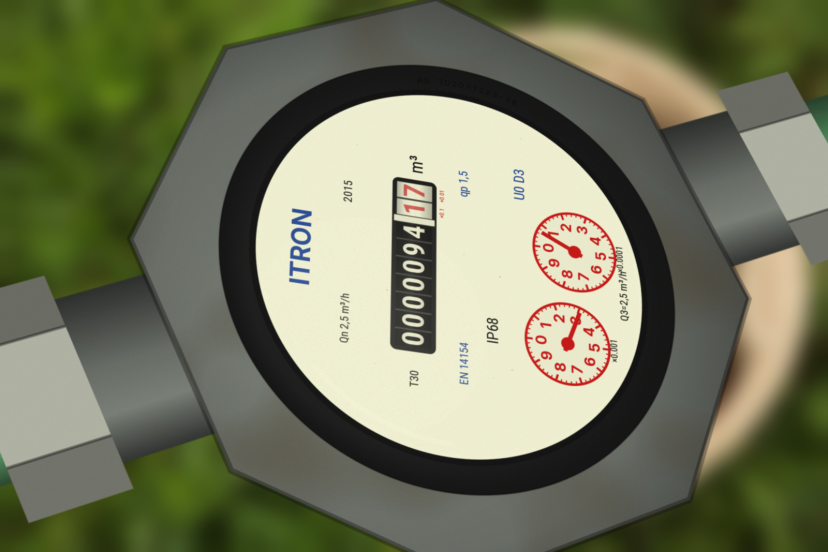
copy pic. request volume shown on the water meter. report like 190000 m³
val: 94.1730 m³
